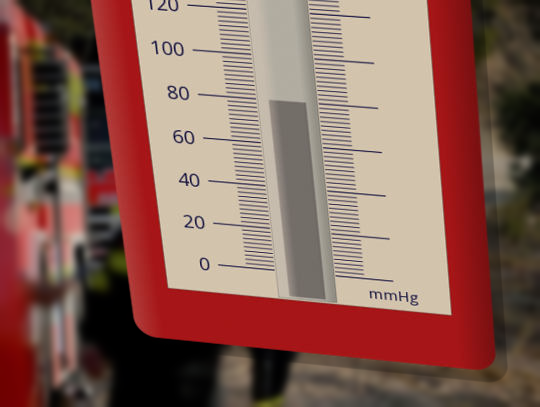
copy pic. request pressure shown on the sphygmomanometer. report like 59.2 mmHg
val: 80 mmHg
